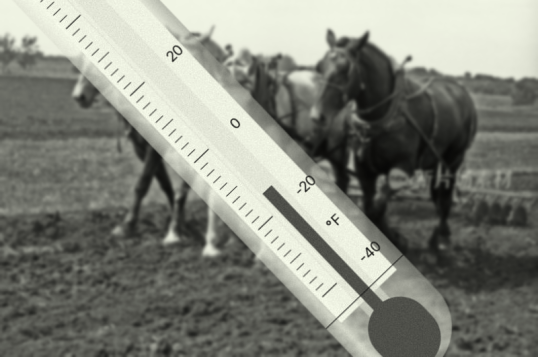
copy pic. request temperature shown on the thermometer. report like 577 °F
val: -15 °F
